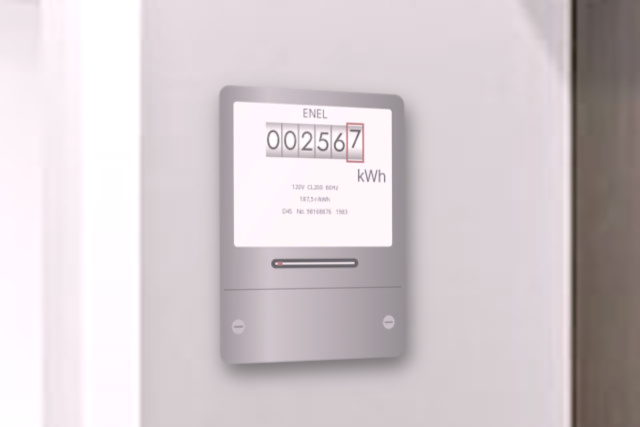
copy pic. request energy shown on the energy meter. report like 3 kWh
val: 256.7 kWh
